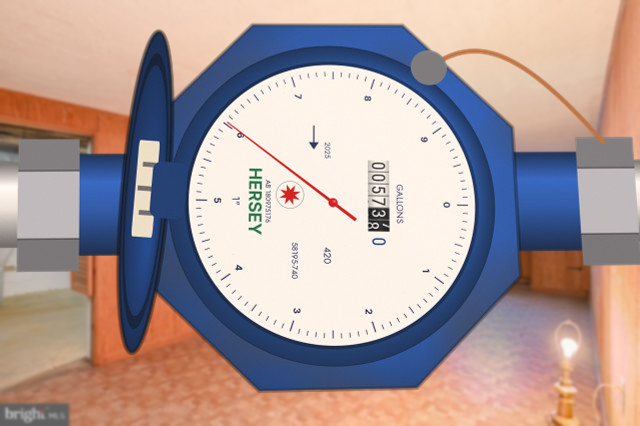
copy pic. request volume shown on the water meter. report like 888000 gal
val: 57376.0 gal
